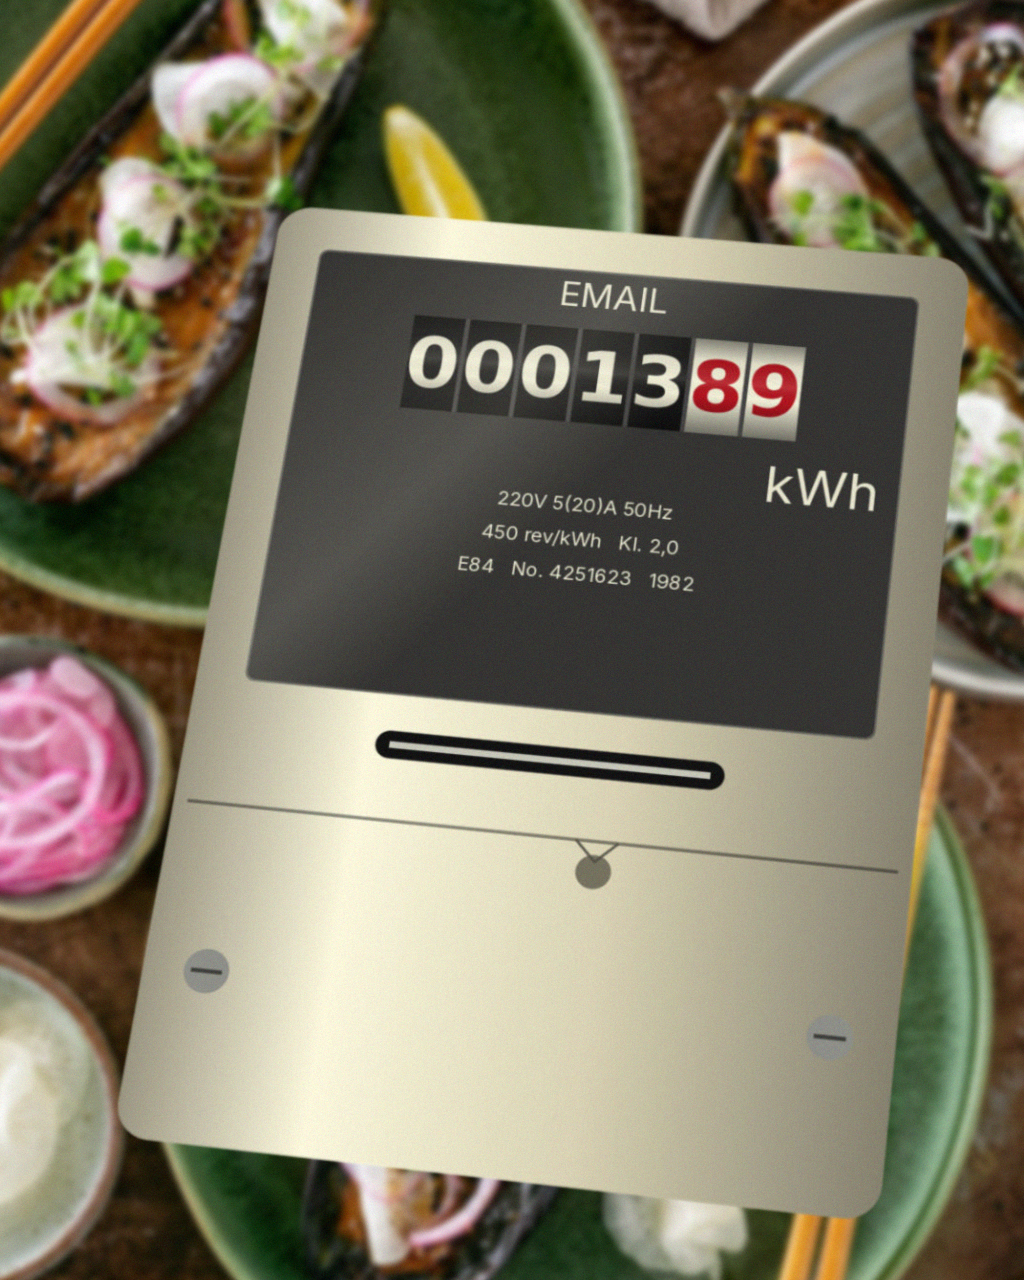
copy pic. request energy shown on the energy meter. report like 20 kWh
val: 13.89 kWh
